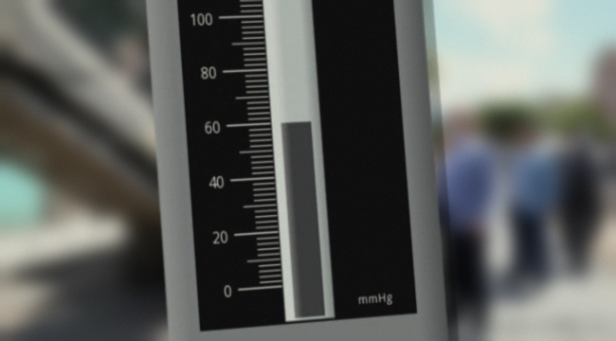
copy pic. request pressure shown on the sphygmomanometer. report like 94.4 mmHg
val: 60 mmHg
